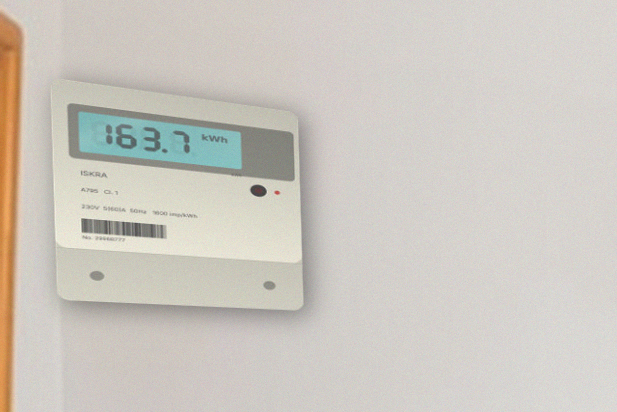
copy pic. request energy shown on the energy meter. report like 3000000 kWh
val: 163.7 kWh
